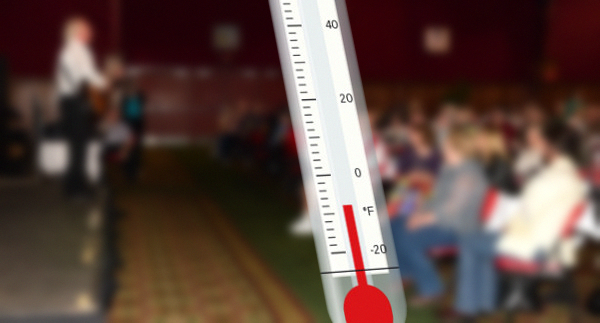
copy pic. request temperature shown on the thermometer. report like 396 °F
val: -8 °F
